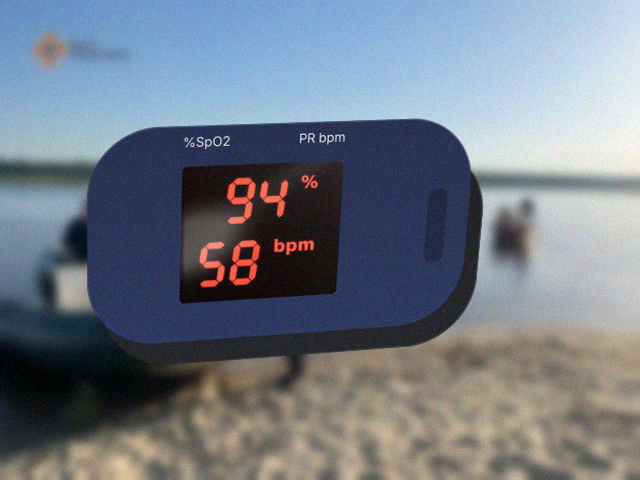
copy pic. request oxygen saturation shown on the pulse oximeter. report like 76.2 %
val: 94 %
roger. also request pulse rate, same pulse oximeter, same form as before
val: 58 bpm
